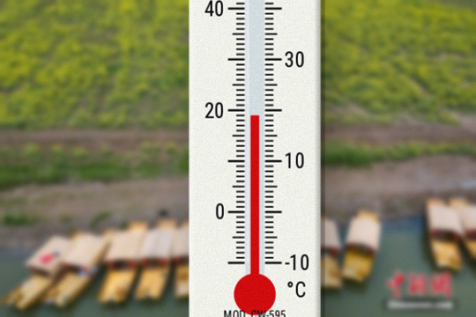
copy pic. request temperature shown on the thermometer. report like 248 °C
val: 19 °C
